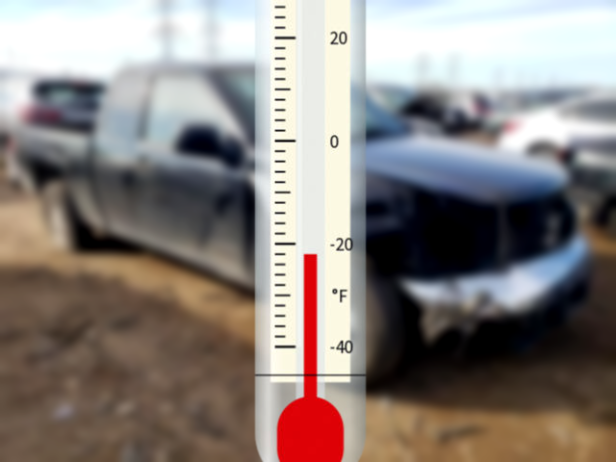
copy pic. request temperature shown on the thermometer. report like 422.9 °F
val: -22 °F
